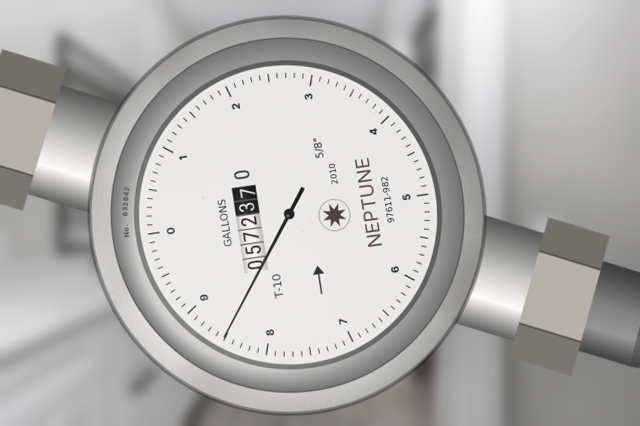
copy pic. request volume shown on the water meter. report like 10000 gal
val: 572368.5 gal
